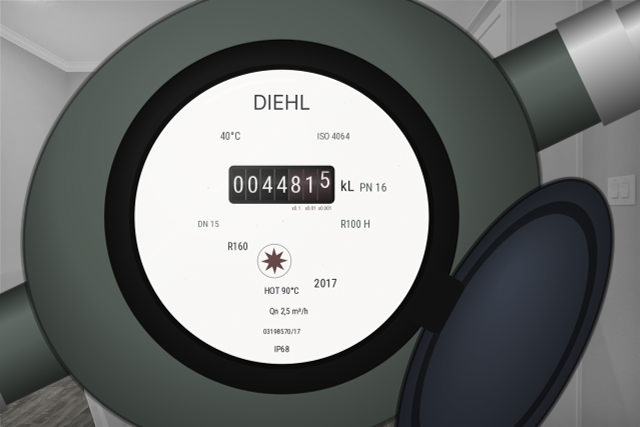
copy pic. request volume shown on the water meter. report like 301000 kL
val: 44.815 kL
